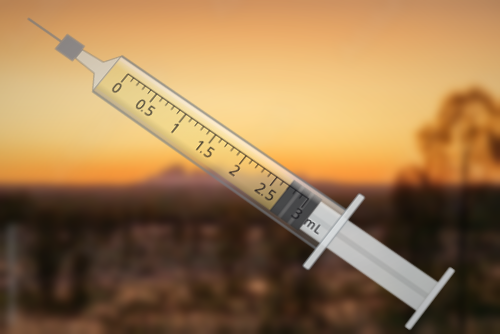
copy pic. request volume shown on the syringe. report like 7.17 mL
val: 2.7 mL
